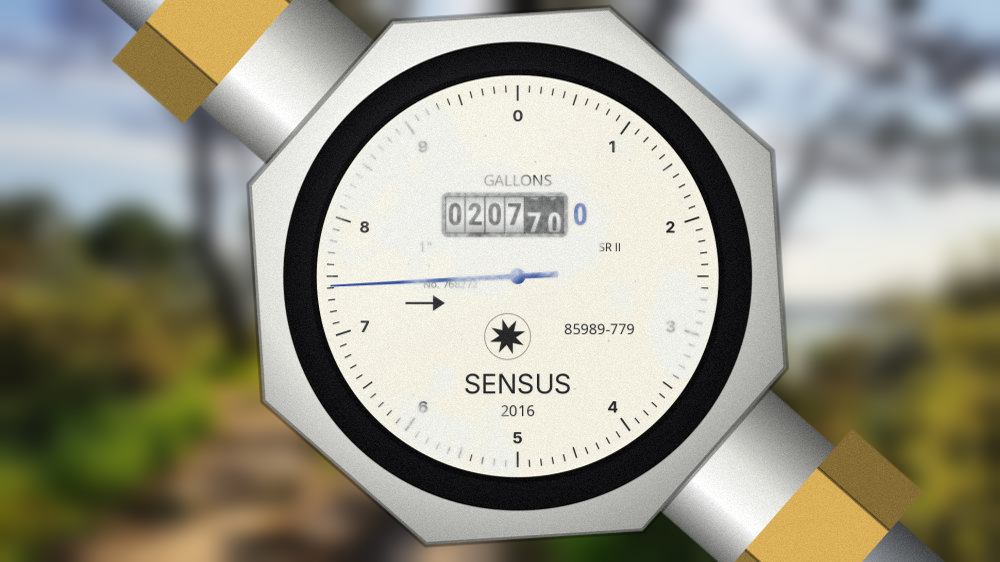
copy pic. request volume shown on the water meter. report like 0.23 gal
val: 207697.4 gal
